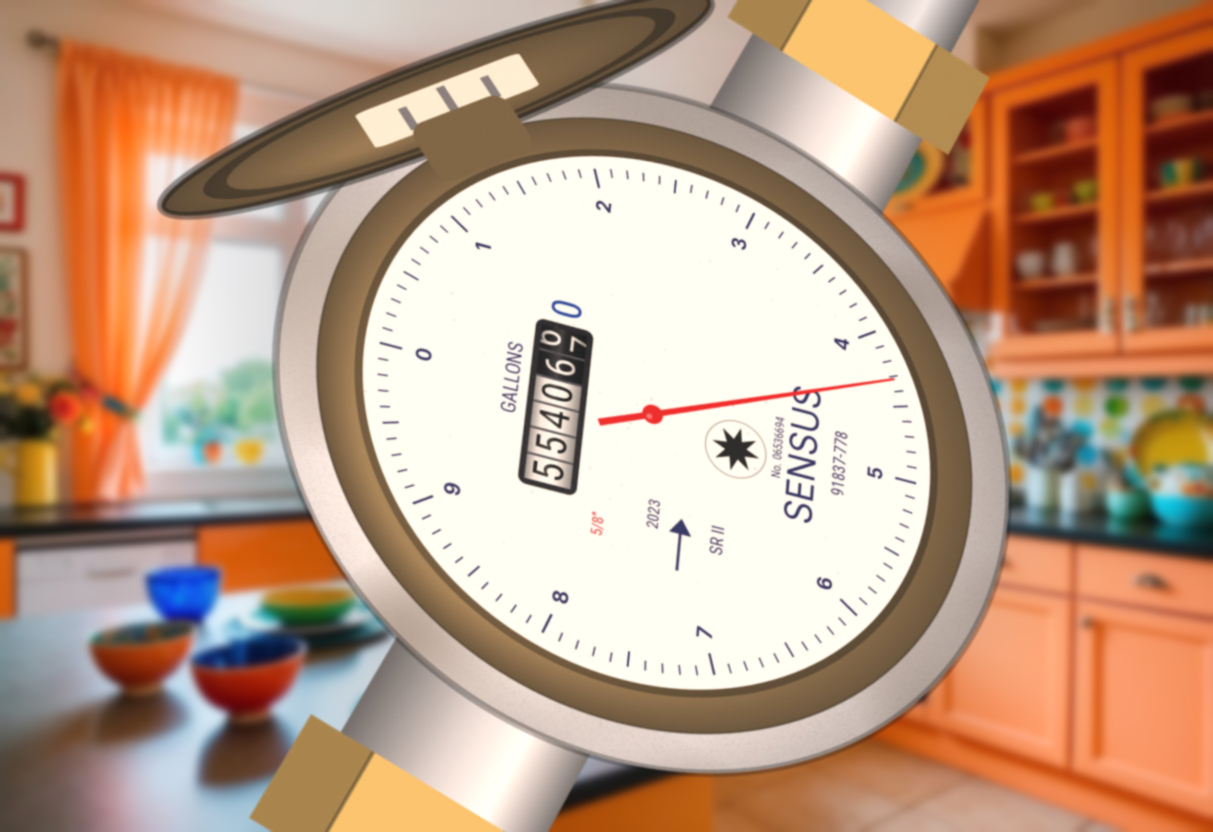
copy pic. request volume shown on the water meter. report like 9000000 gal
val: 5540664.3 gal
